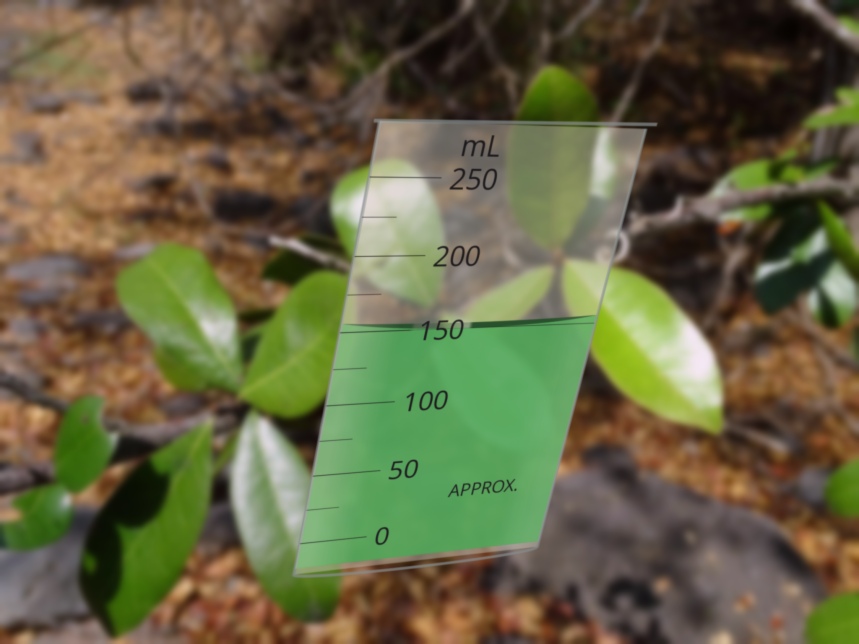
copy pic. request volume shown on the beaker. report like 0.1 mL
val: 150 mL
